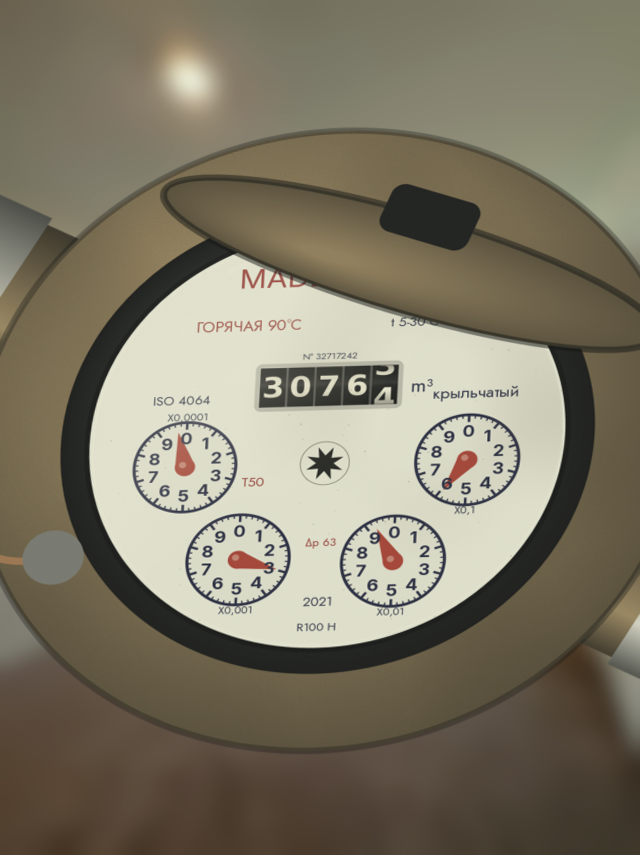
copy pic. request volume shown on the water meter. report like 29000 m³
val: 30763.5929 m³
